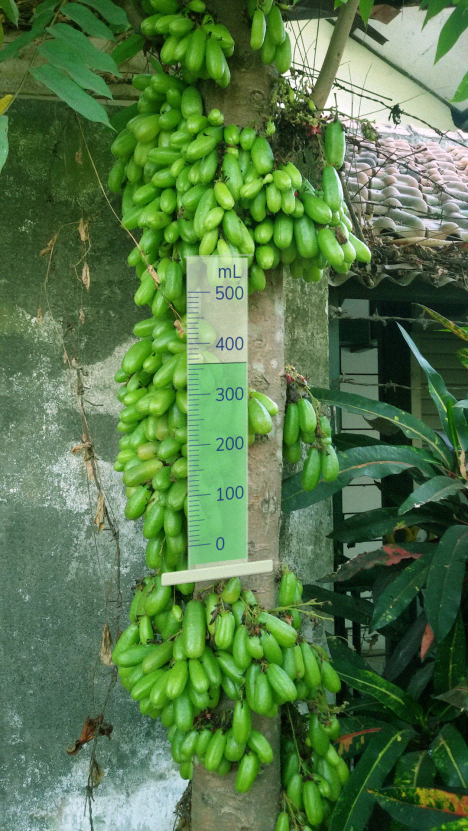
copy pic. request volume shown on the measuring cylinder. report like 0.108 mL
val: 360 mL
